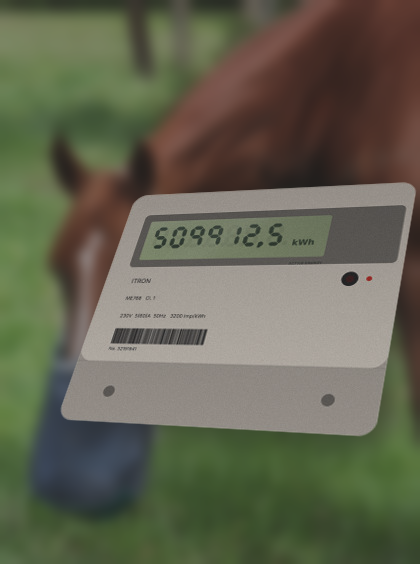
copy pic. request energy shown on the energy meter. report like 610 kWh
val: 509912.5 kWh
